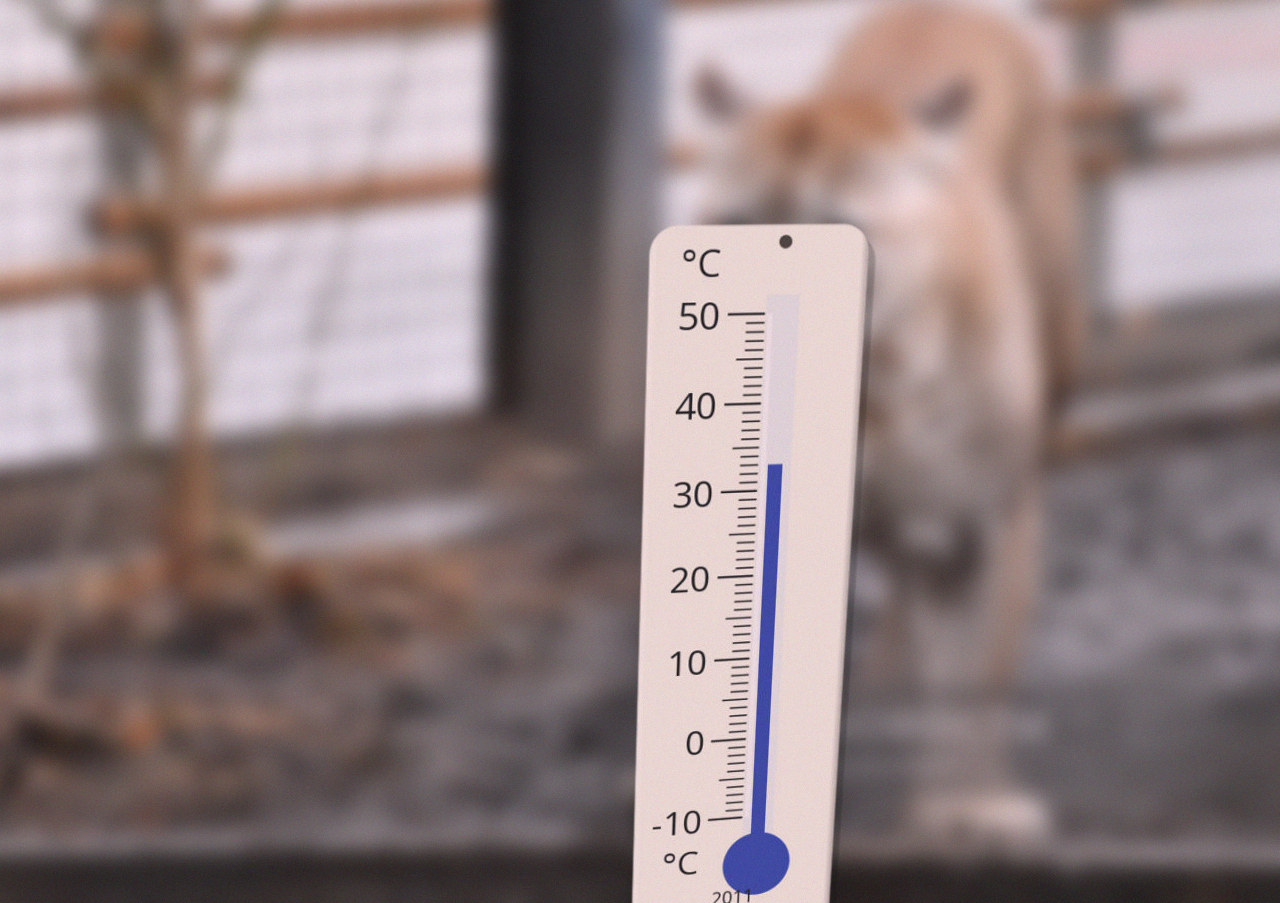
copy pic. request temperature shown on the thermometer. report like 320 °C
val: 33 °C
